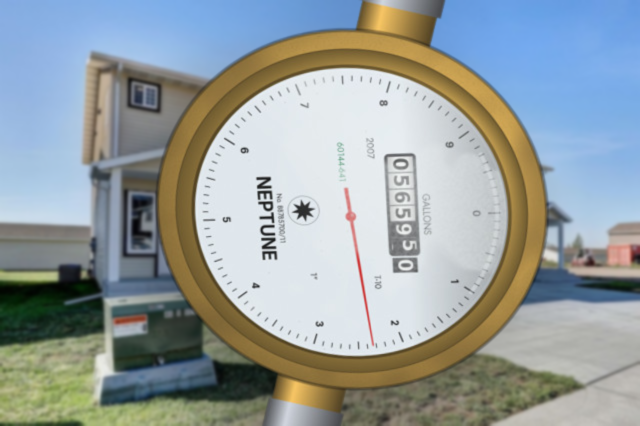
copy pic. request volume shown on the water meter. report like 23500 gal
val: 565952.3 gal
